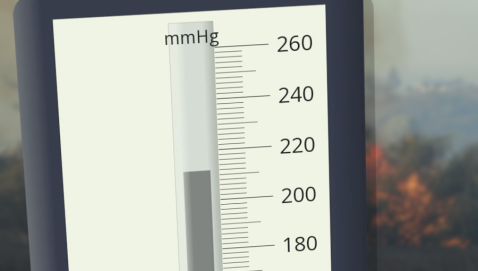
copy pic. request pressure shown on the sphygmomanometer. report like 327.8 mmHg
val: 212 mmHg
